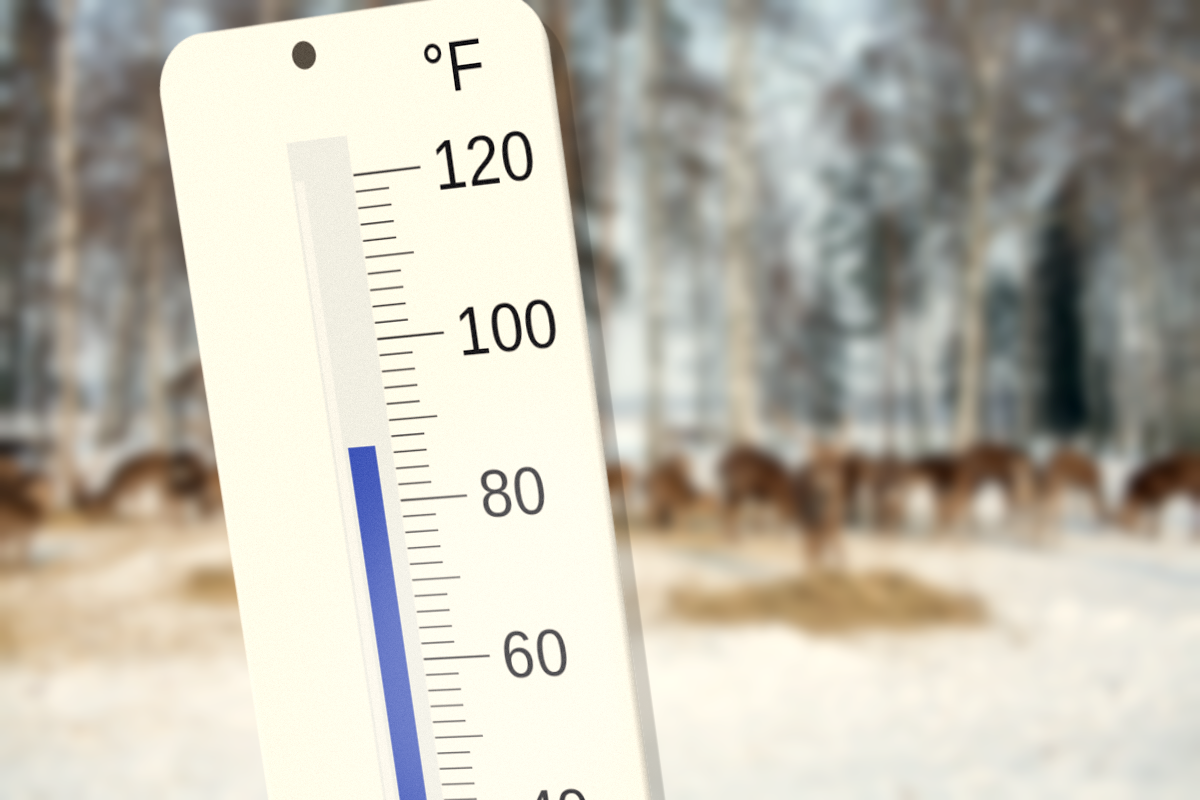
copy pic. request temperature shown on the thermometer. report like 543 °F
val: 87 °F
